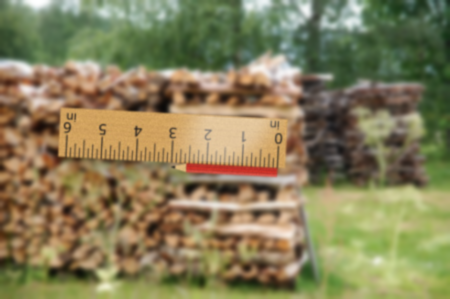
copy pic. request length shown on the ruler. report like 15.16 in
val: 3 in
